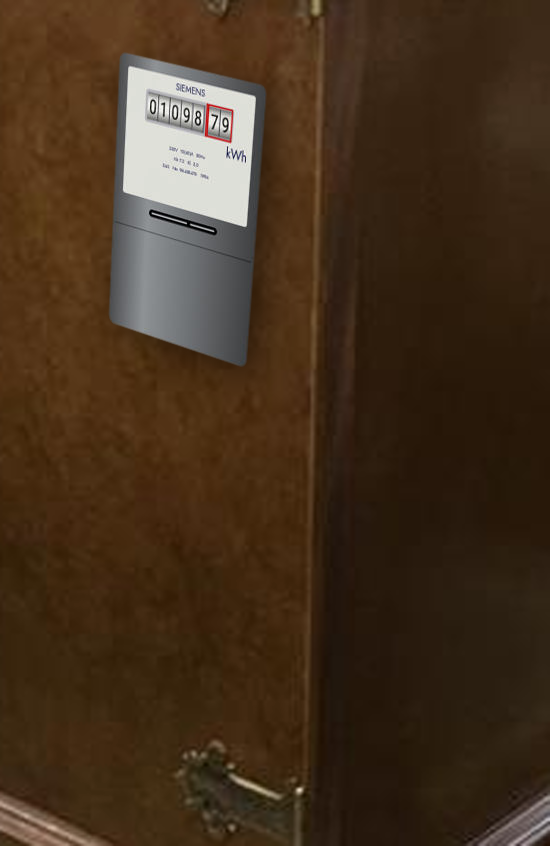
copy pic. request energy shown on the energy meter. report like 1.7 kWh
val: 1098.79 kWh
